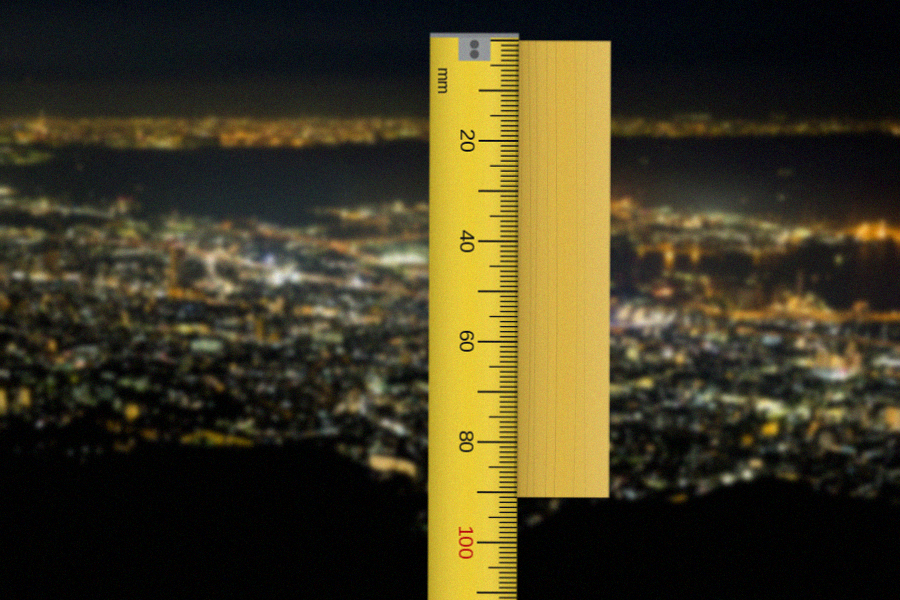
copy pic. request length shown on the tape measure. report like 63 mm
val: 91 mm
